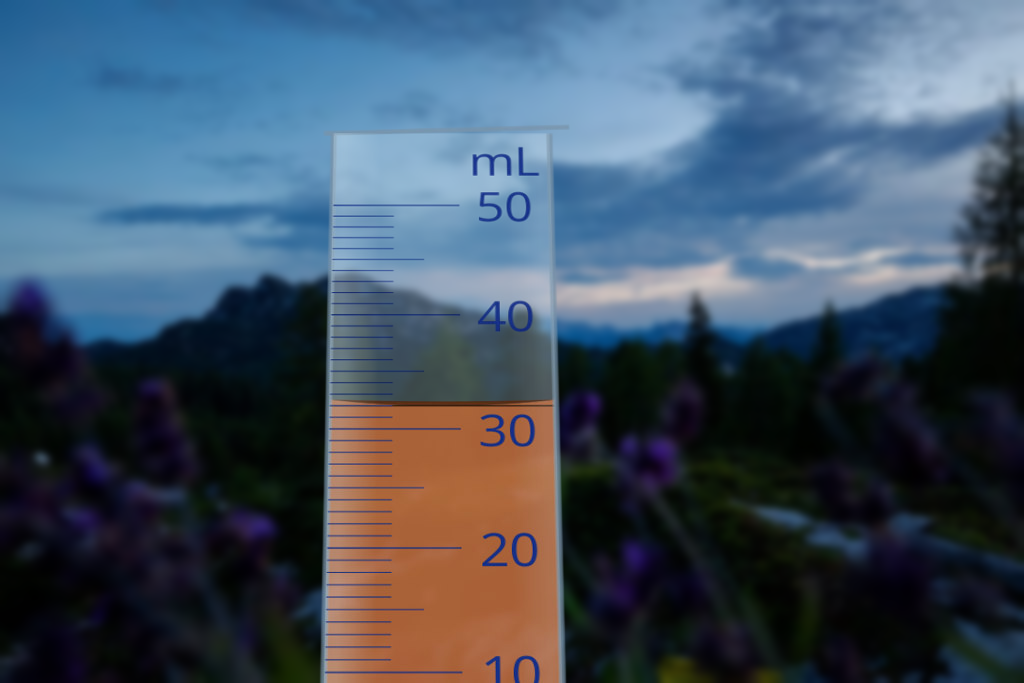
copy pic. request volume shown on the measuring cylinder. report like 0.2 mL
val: 32 mL
